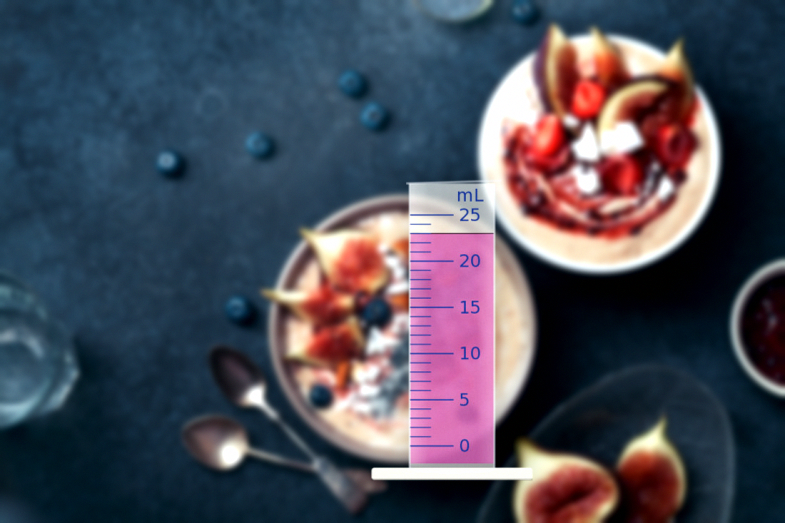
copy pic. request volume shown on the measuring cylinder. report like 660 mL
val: 23 mL
